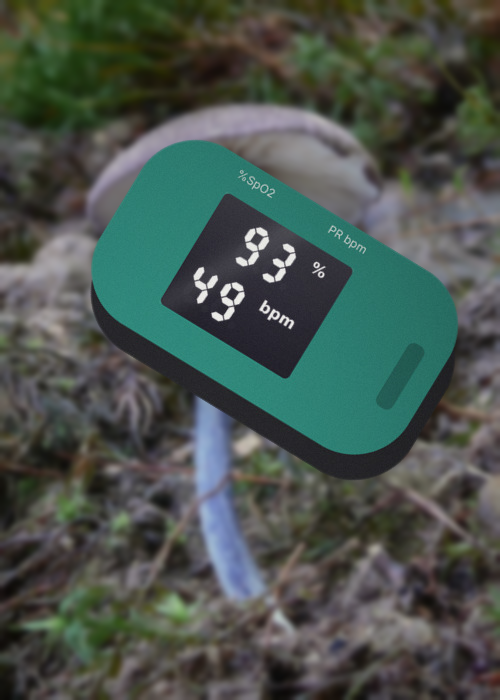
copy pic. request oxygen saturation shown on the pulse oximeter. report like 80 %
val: 93 %
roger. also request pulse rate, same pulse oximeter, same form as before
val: 49 bpm
